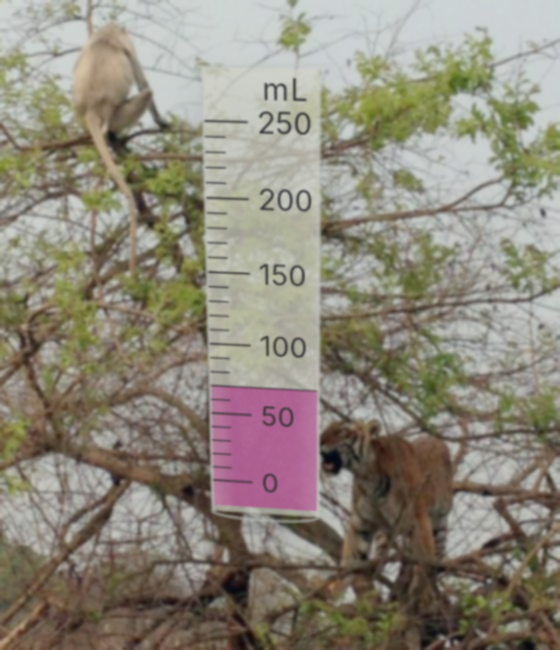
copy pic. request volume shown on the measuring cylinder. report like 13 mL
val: 70 mL
